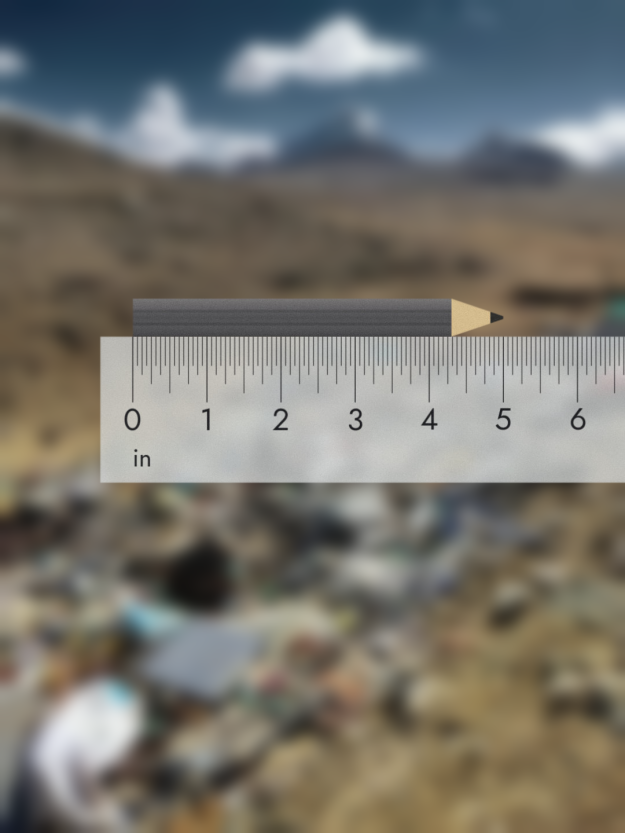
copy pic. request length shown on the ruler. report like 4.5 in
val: 5 in
